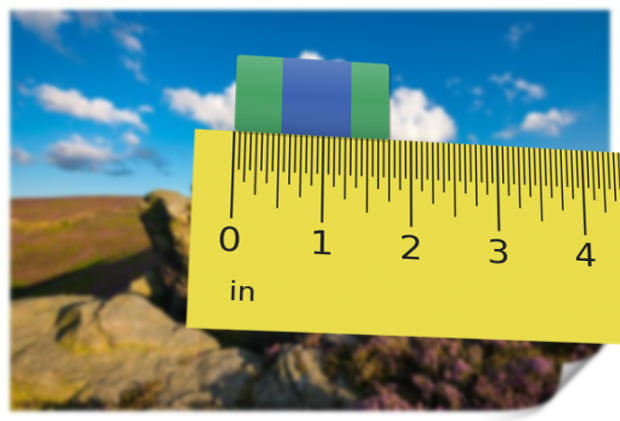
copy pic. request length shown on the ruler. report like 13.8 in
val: 1.75 in
